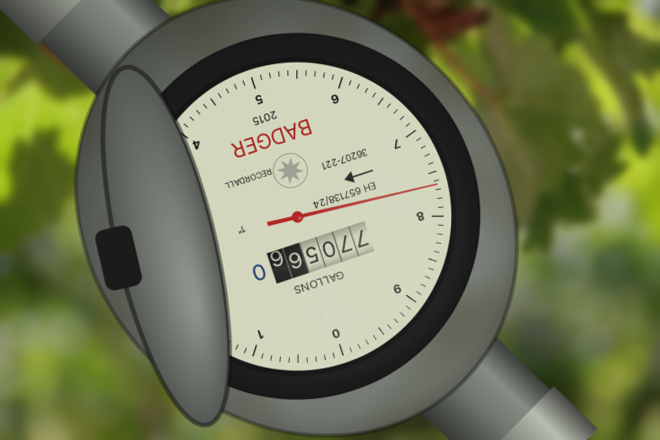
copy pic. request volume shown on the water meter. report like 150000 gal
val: 7705657.6 gal
